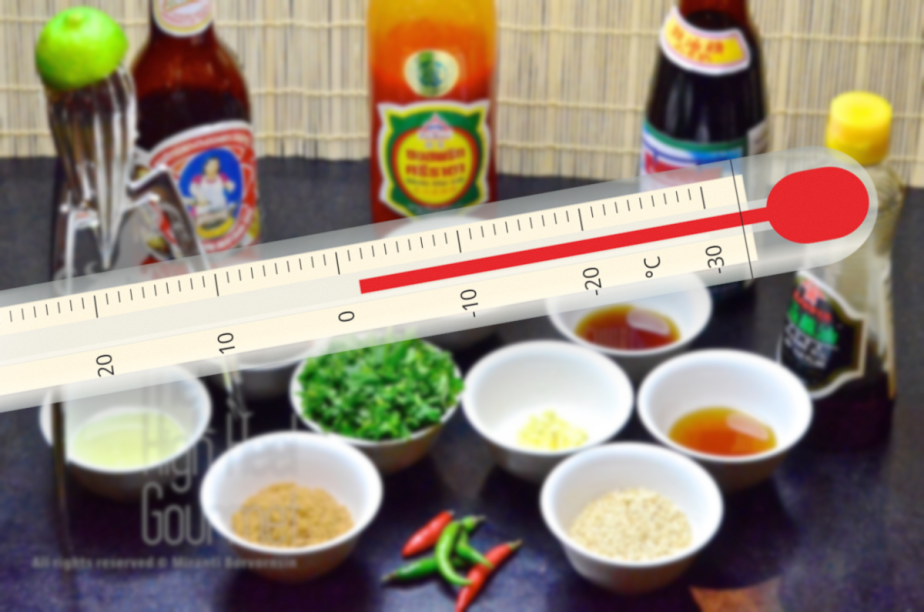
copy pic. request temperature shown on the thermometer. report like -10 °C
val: -1.5 °C
